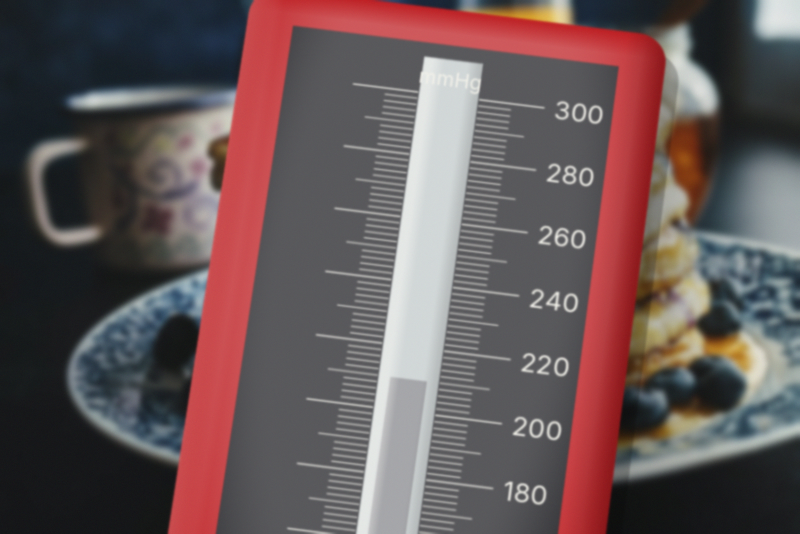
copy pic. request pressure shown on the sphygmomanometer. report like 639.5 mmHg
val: 210 mmHg
